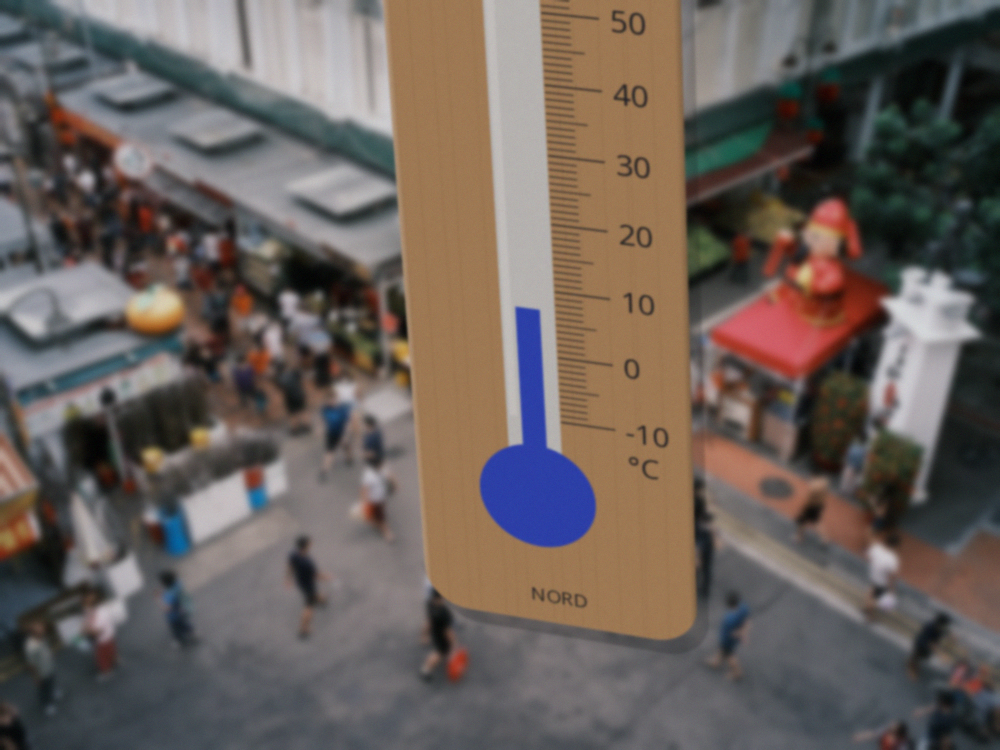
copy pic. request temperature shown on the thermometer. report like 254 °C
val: 7 °C
